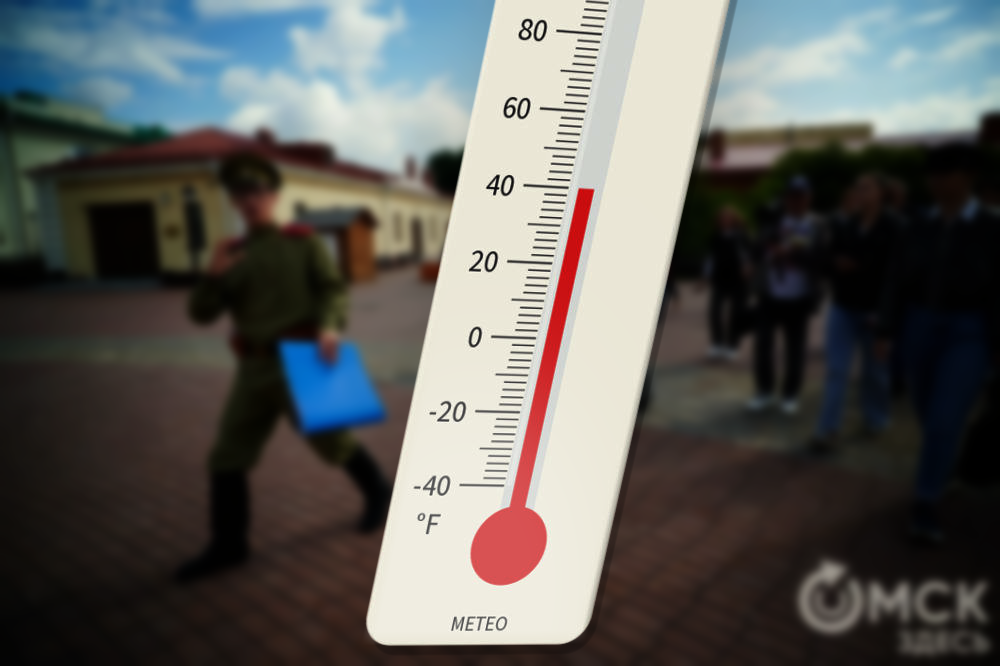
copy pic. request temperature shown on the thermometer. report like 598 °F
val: 40 °F
